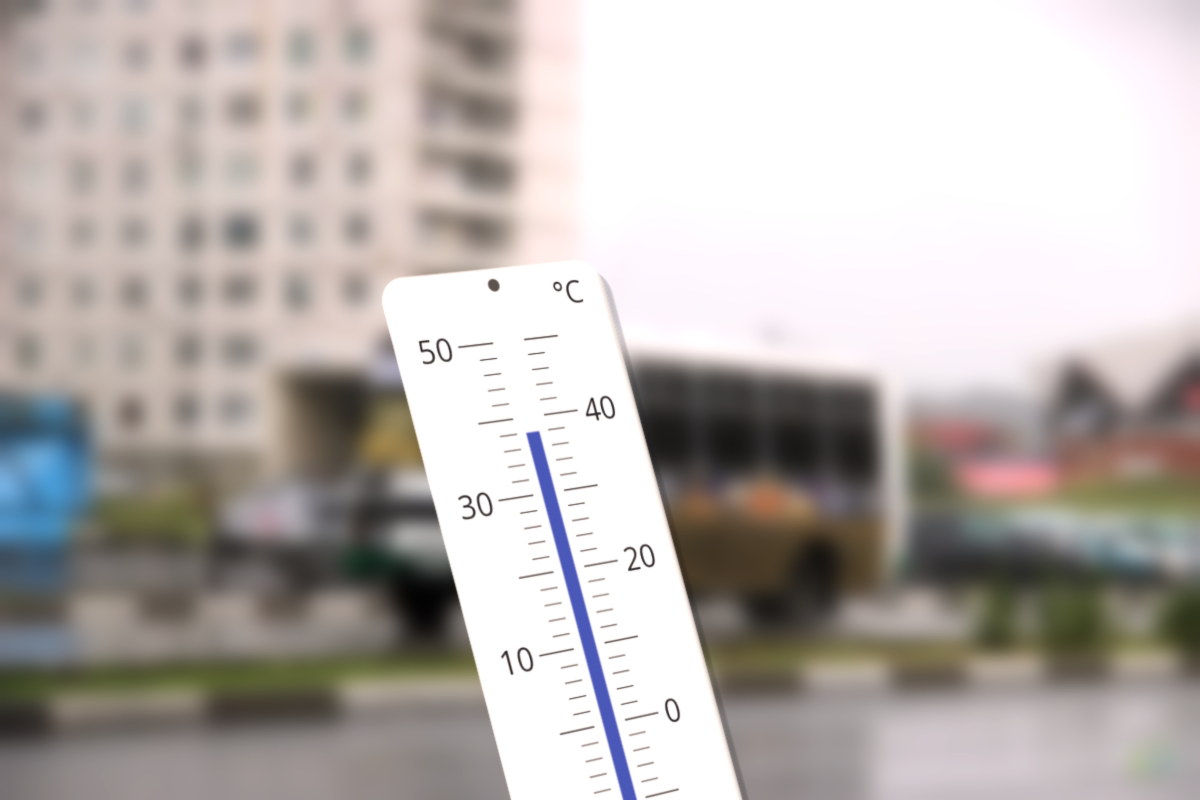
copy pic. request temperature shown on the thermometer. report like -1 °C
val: 38 °C
